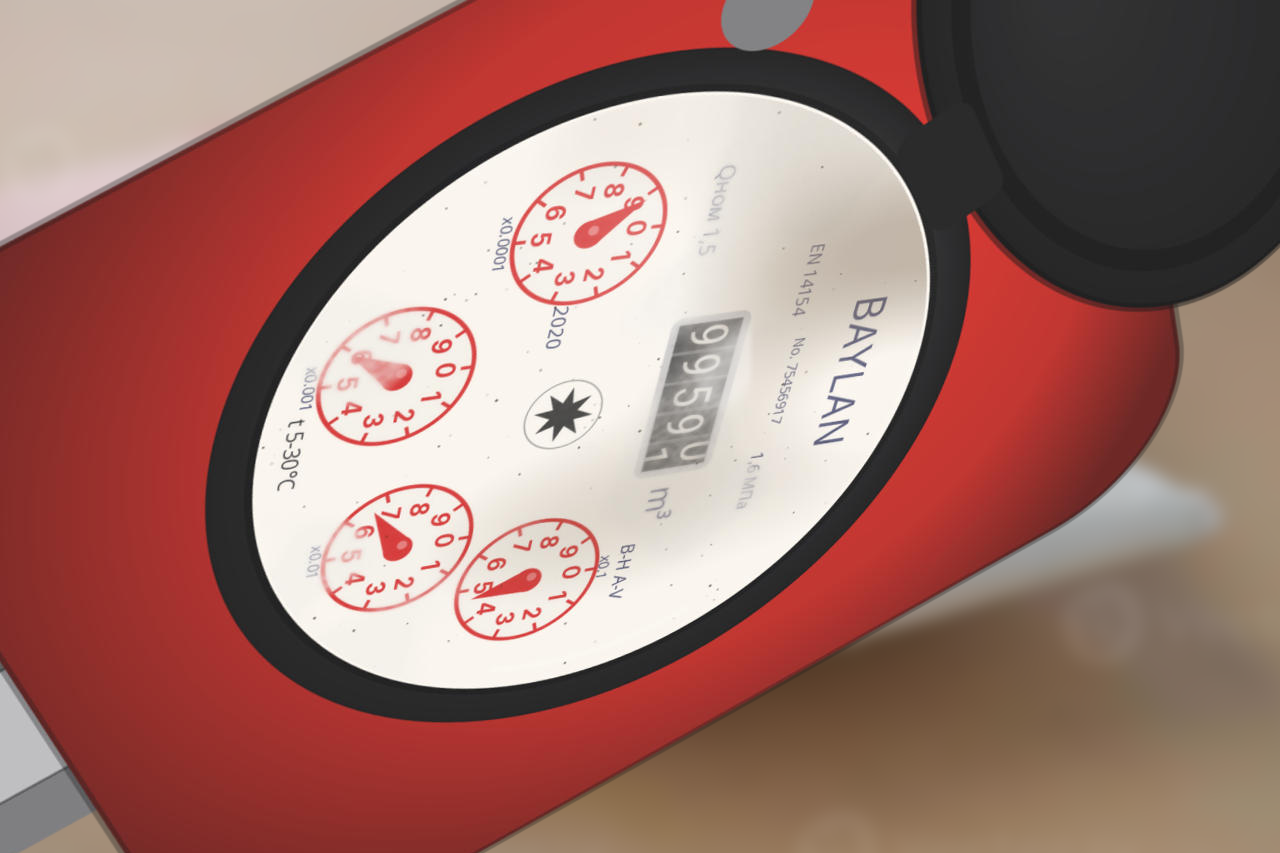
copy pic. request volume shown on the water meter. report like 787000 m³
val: 99590.4659 m³
